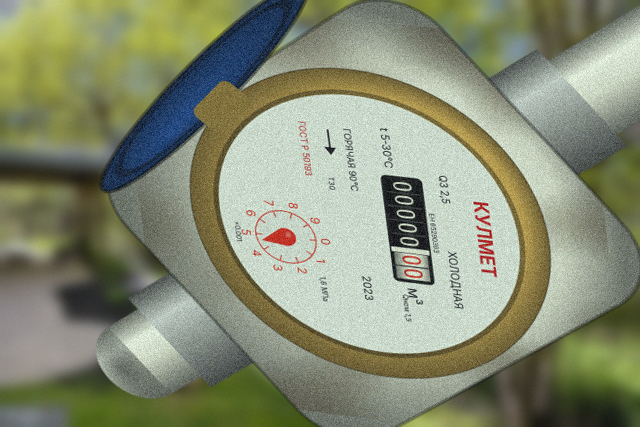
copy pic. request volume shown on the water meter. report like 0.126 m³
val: 0.004 m³
